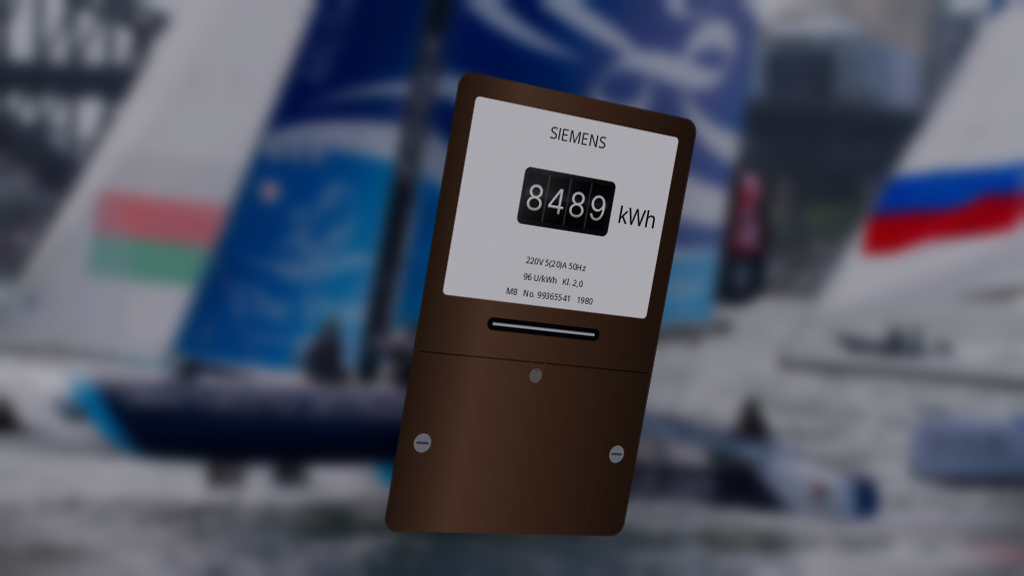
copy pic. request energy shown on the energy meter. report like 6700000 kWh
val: 8489 kWh
